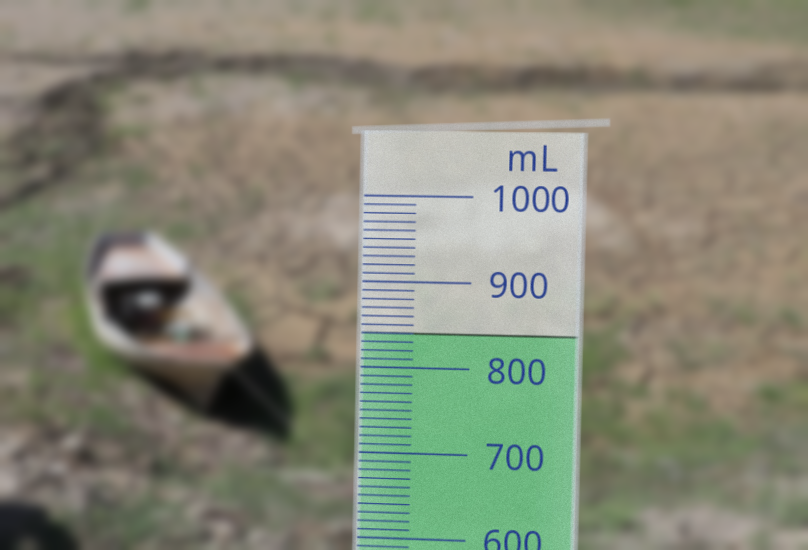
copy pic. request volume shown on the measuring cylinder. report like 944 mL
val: 840 mL
